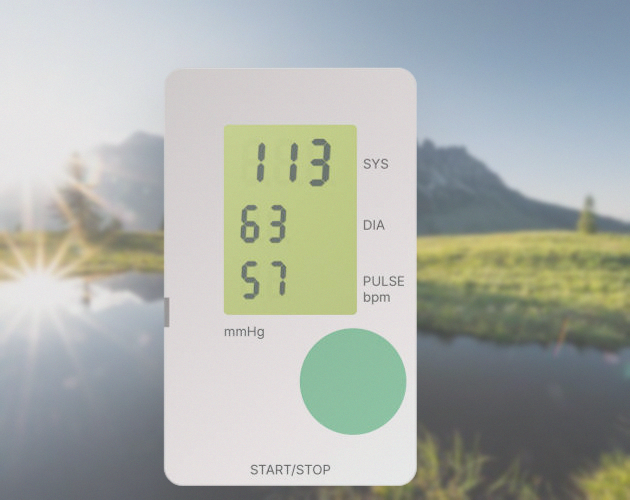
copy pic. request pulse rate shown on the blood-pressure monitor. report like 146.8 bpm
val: 57 bpm
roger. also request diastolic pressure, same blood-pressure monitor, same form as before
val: 63 mmHg
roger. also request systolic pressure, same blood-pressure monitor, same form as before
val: 113 mmHg
